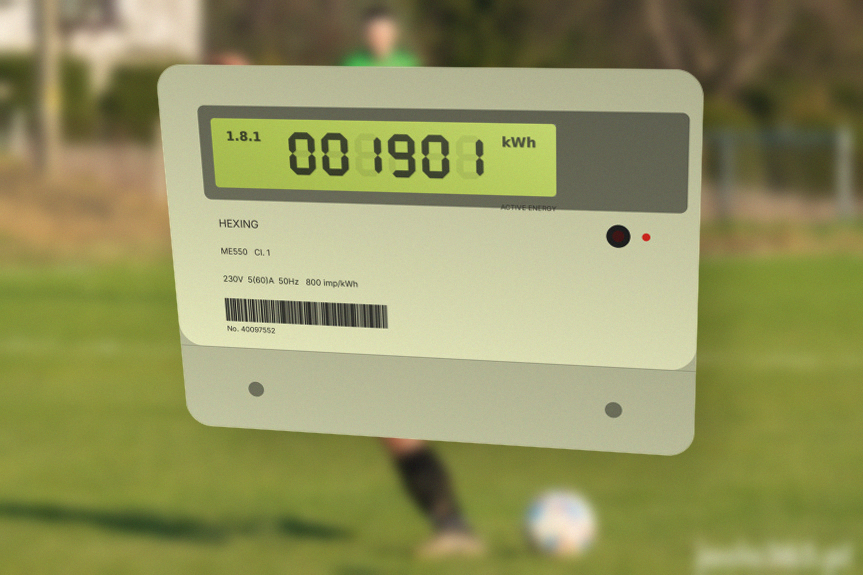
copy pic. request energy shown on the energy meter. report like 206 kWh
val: 1901 kWh
